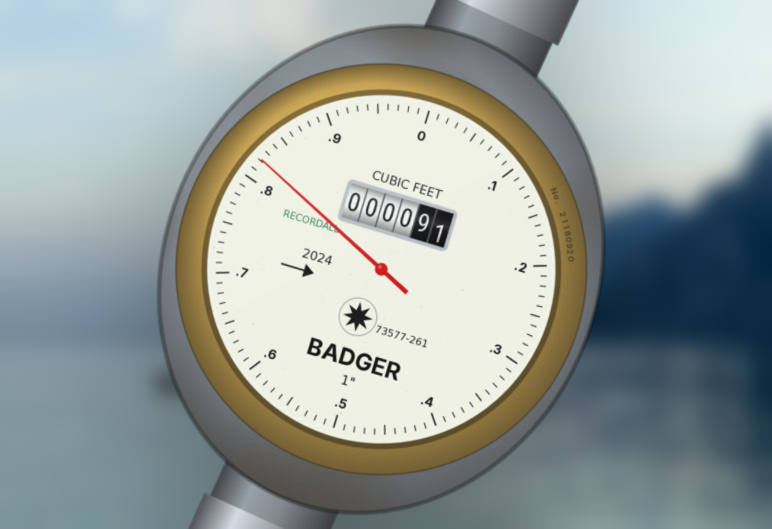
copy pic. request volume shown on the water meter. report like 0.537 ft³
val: 90.82 ft³
